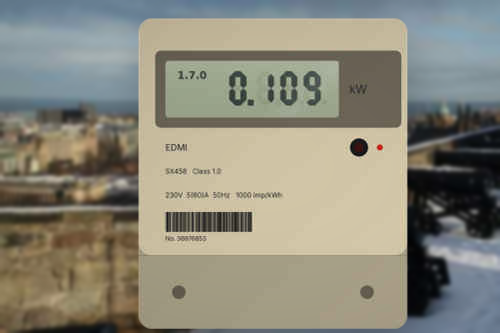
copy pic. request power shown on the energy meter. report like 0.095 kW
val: 0.109 kW
